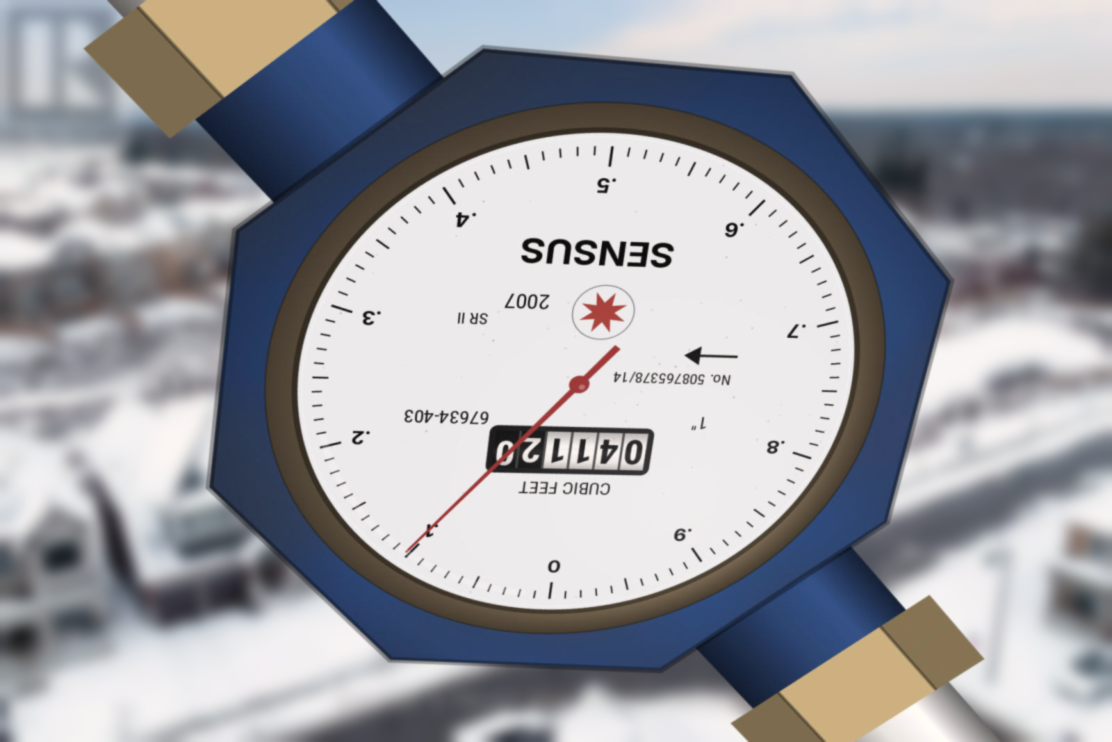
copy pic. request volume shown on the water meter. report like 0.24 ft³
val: 41120.10 ft³
